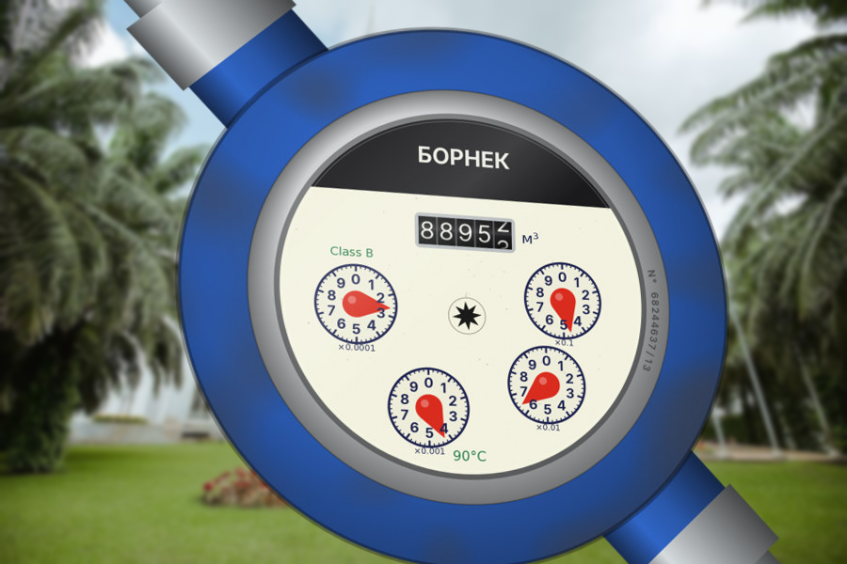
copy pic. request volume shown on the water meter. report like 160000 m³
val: 88952.4642 m³
